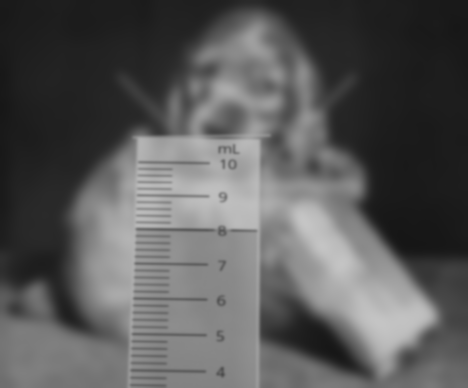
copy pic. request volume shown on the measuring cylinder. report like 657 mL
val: 8 mL
